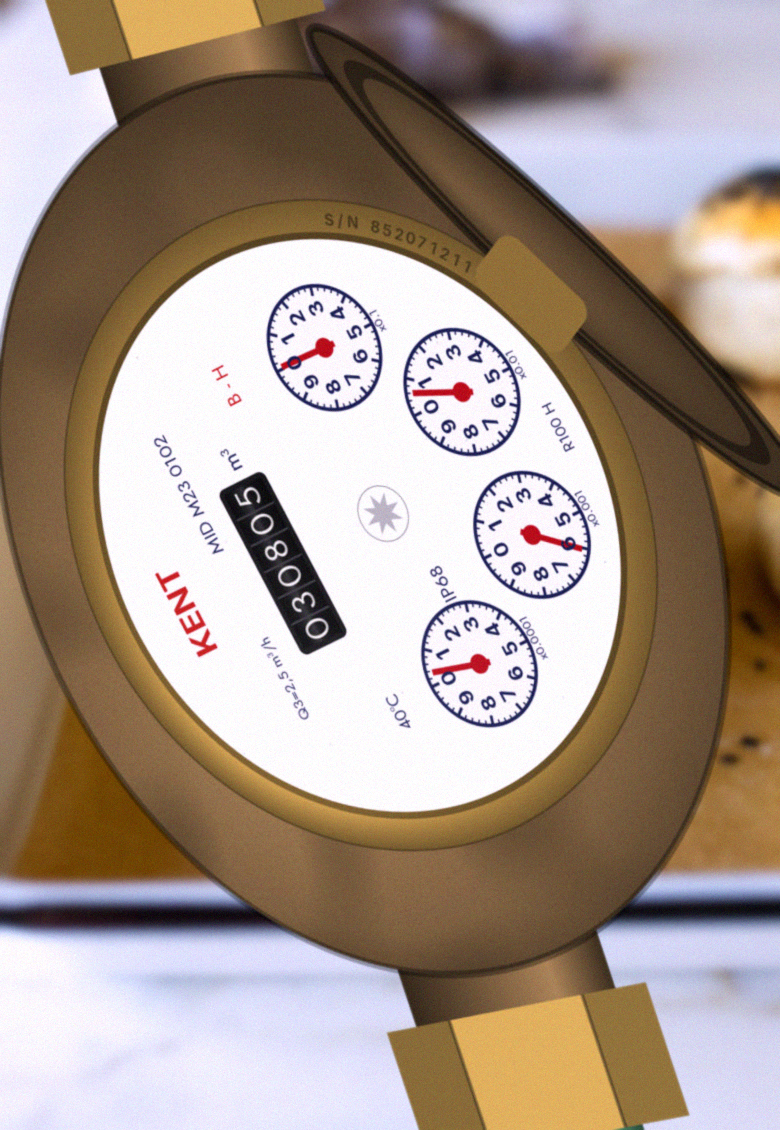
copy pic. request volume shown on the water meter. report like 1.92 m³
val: 30805.0060 m³
